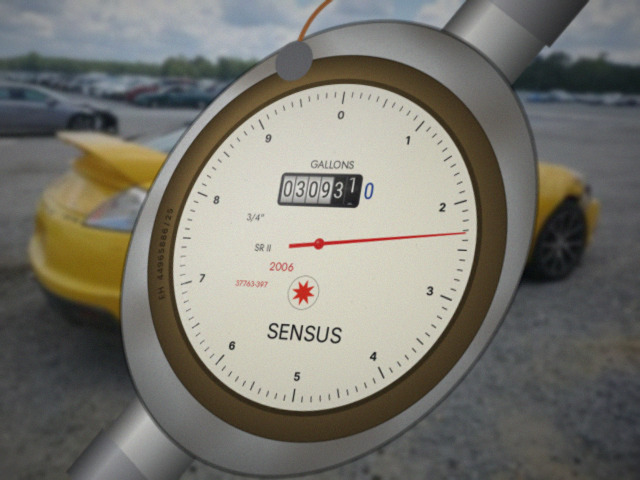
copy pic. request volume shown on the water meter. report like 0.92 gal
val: 309312.3 gal
